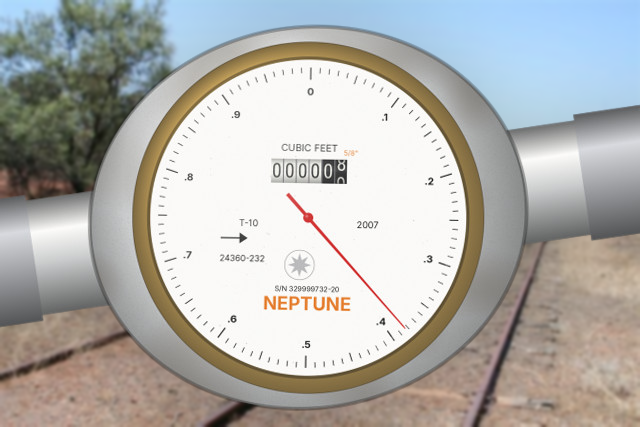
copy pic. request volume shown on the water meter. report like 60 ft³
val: 8.38 ft³
